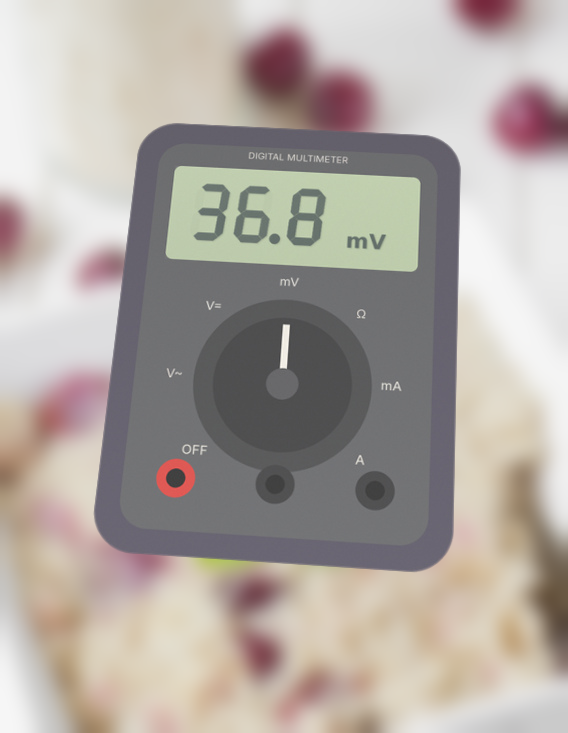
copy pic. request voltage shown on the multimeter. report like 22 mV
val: 36.8 mV
